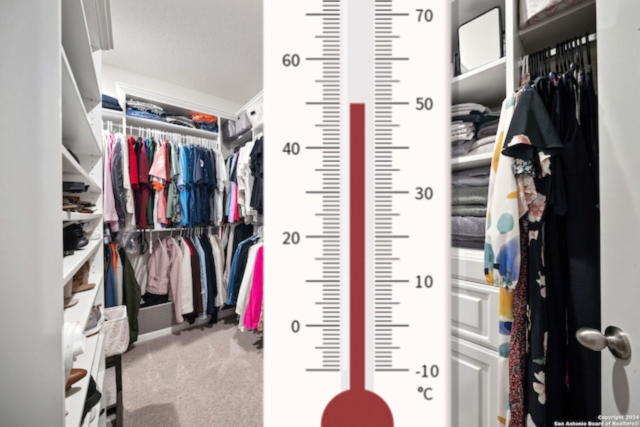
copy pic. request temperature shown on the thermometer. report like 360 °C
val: 50 °C
